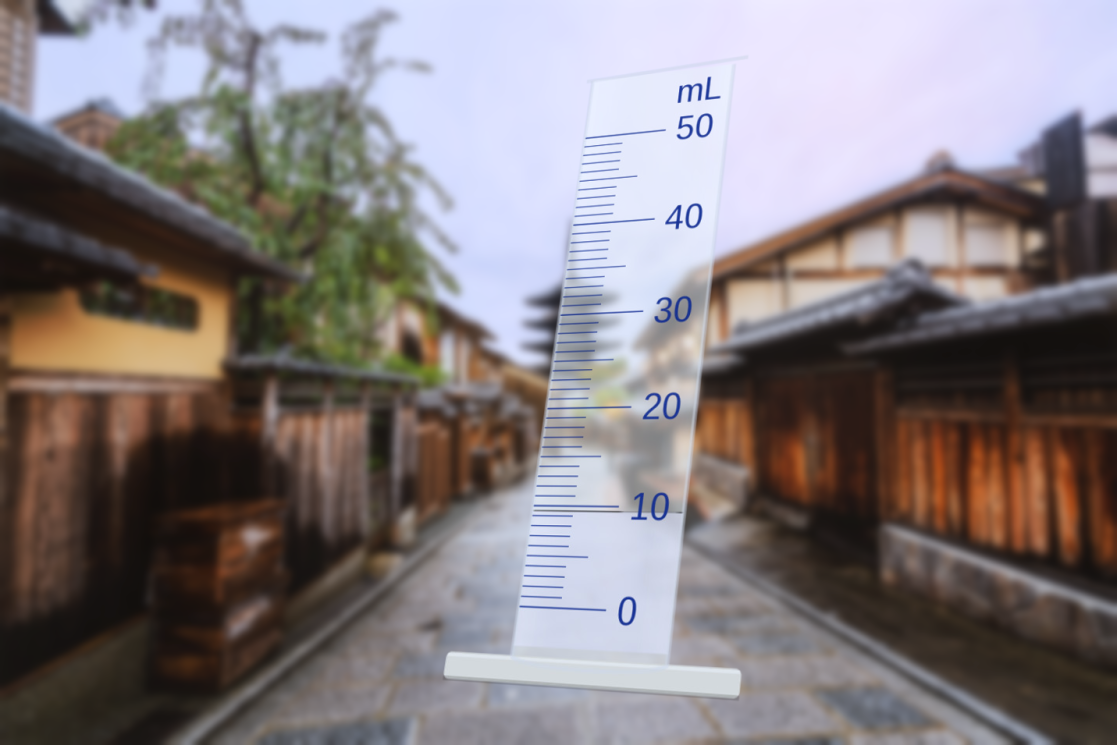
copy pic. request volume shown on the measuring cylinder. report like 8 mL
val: 9.5 mL
